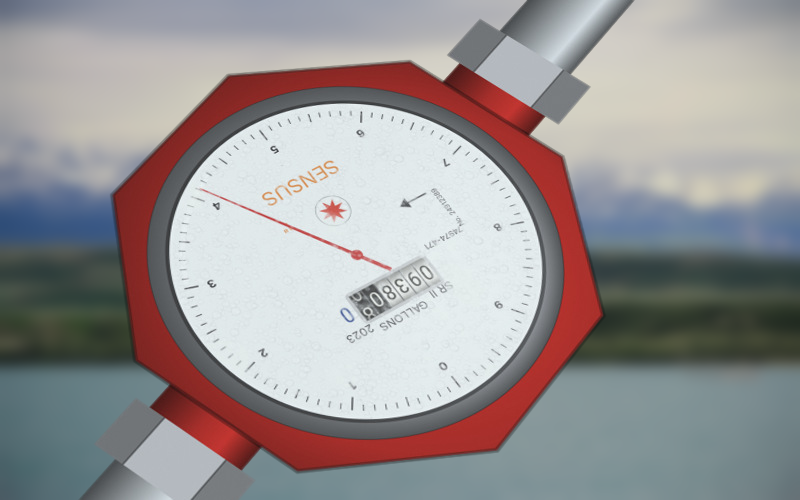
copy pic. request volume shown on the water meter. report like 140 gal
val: 938084.1 gal
